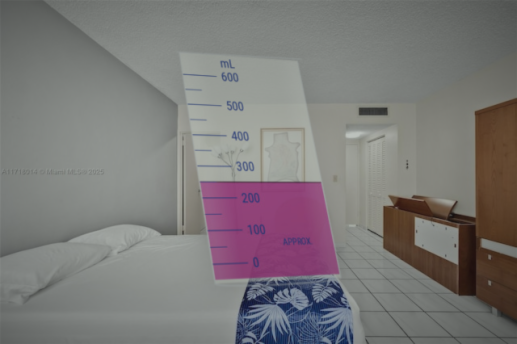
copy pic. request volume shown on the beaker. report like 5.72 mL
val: 250 mL
